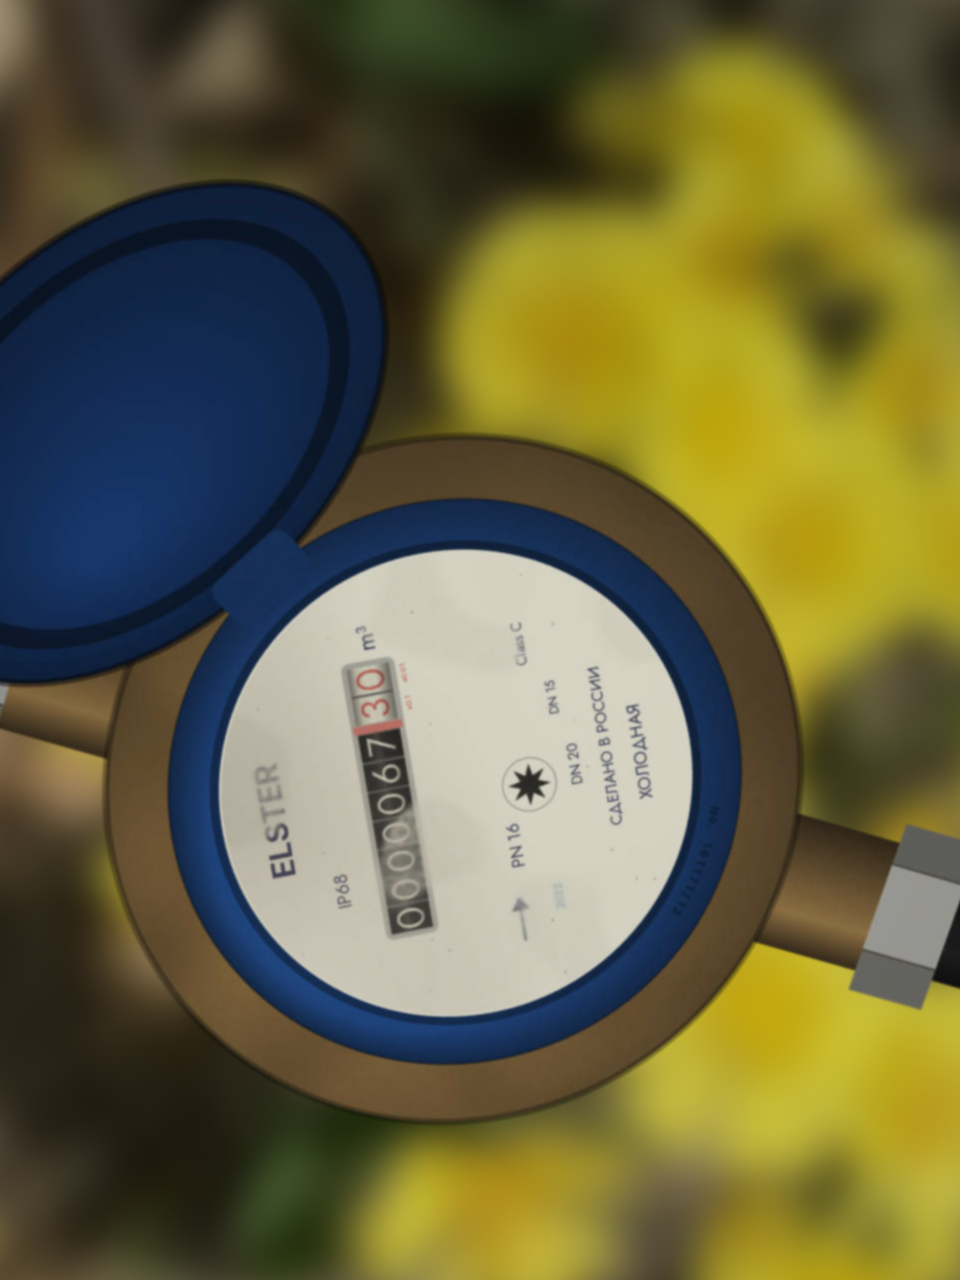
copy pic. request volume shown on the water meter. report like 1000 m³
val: 67.30 m³
